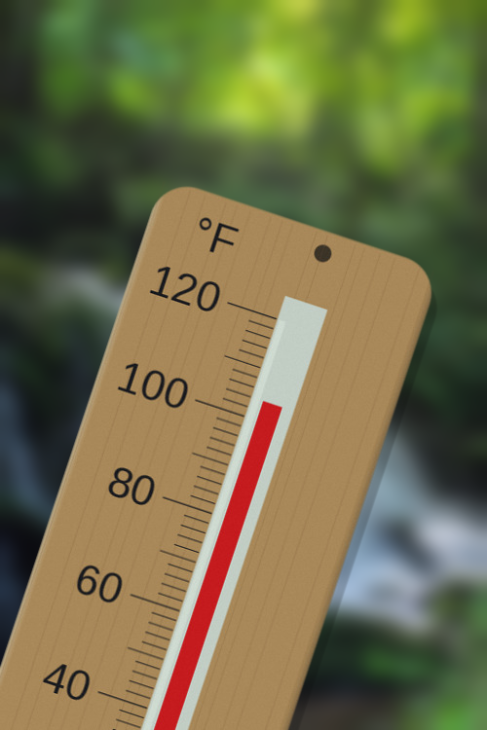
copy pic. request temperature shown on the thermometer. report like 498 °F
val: 104 °F
